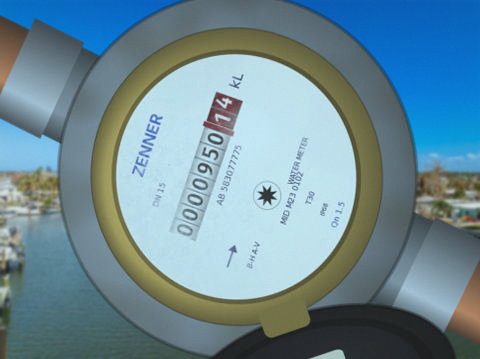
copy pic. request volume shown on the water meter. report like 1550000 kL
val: 950.14 kL
